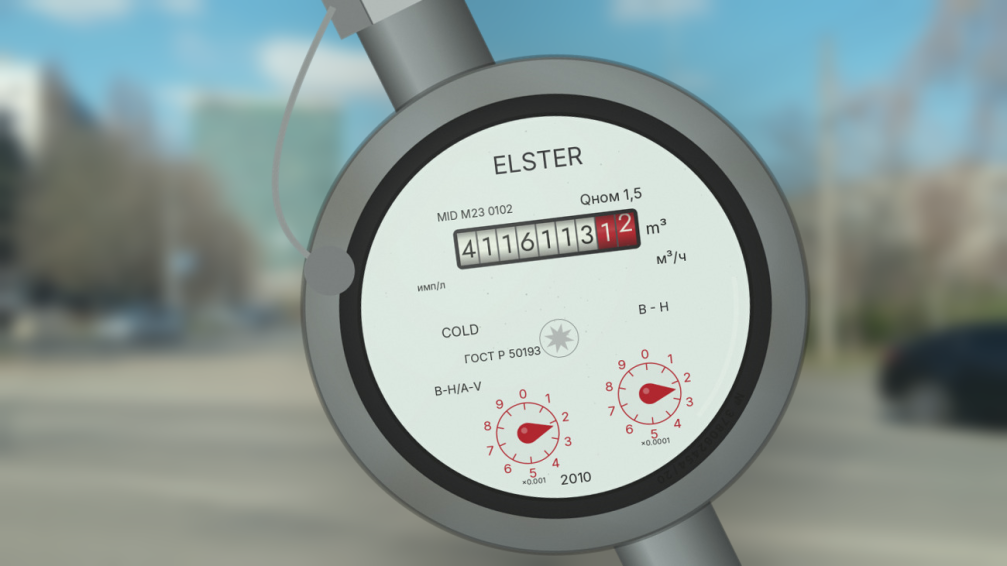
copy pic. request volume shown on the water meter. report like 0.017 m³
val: 4116113.1222 m³
